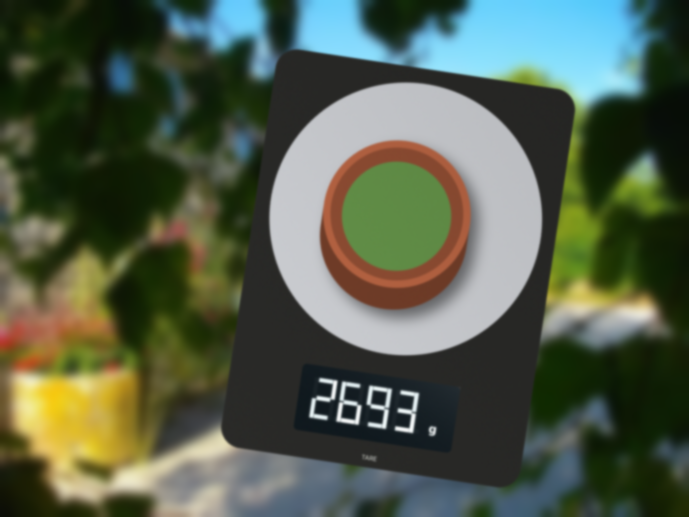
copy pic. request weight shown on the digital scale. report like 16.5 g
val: 2693 g
